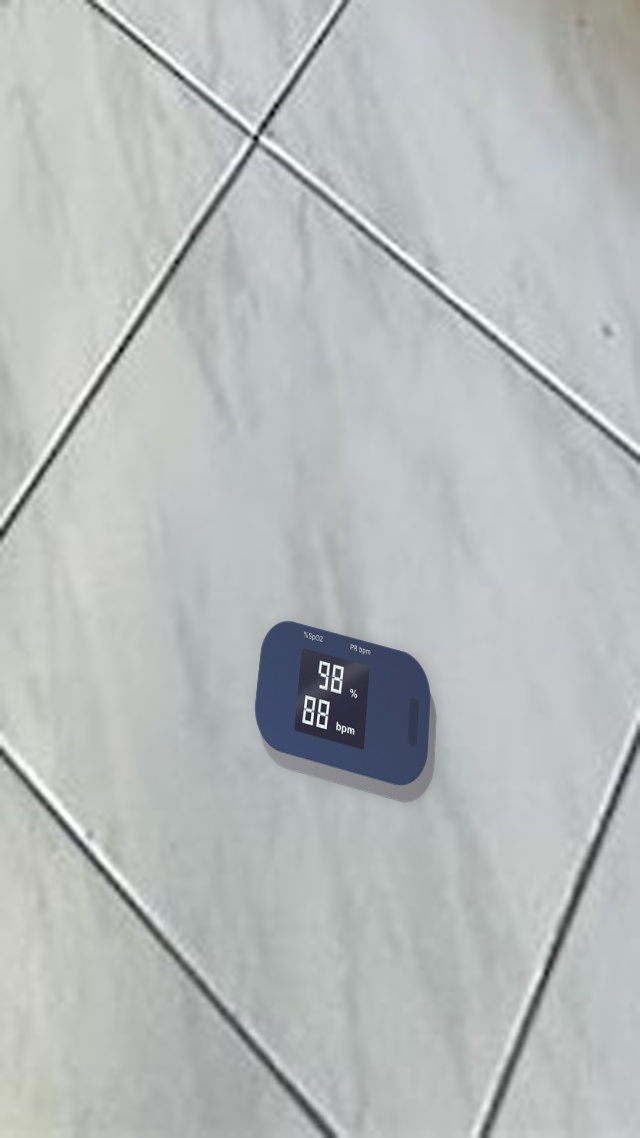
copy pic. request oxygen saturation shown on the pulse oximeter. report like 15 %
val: 98 %
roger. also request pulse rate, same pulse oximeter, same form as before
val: 88 bpm
